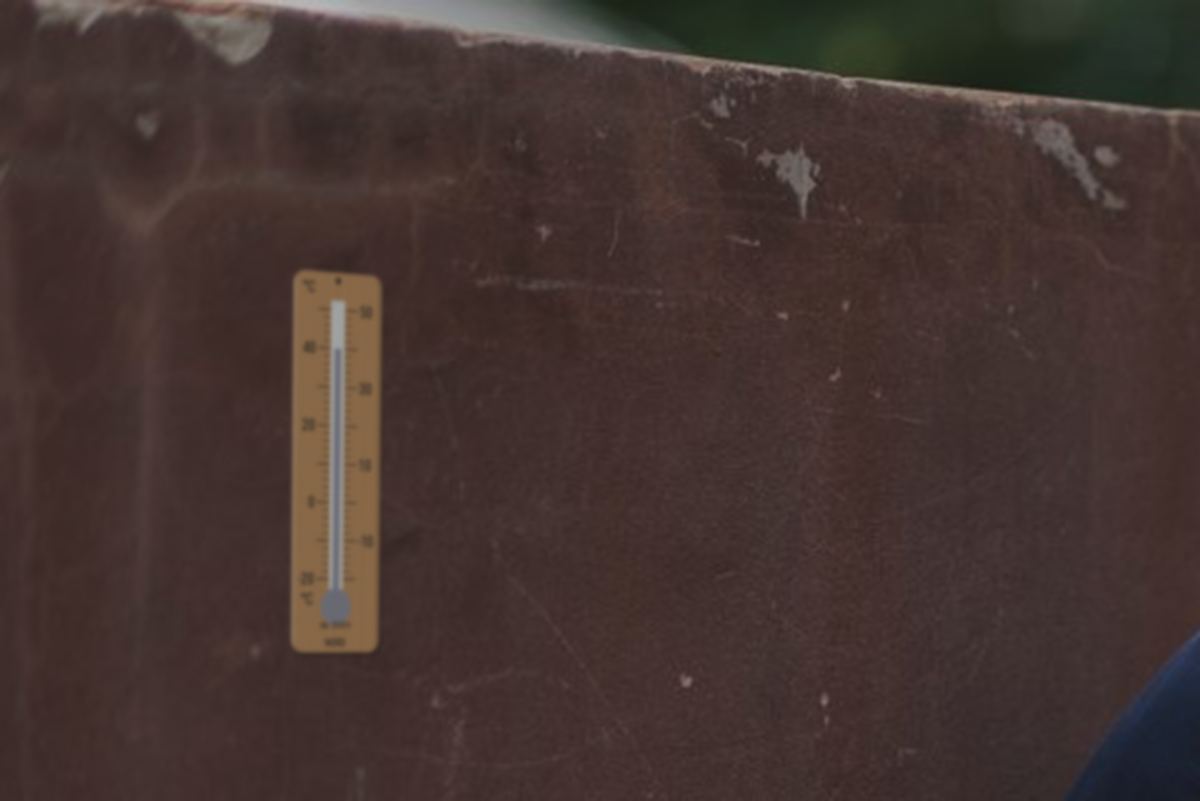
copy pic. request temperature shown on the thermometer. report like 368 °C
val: 40 °C
